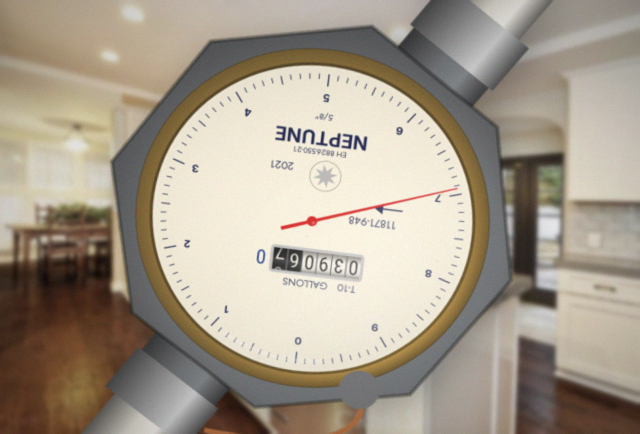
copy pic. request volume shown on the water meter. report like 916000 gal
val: 390666.9 gal
